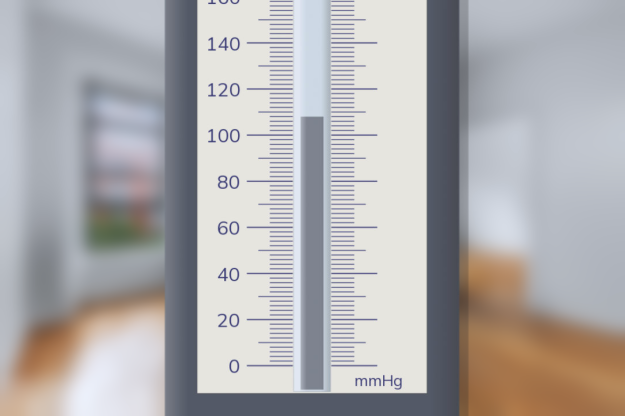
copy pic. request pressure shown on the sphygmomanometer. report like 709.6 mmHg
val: 108 mmHg
